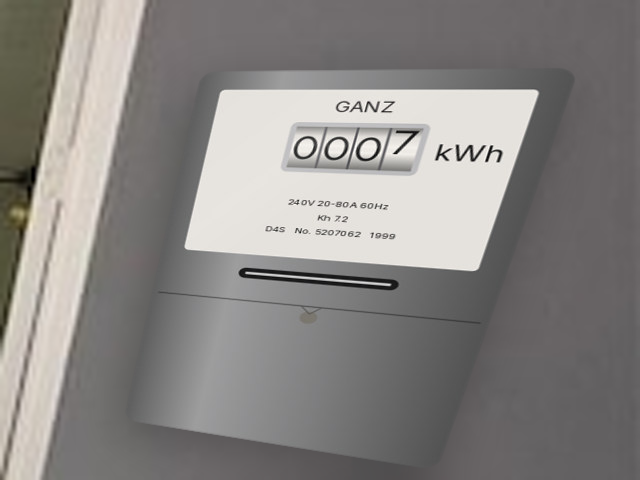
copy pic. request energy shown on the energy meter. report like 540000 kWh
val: 7 kWh
